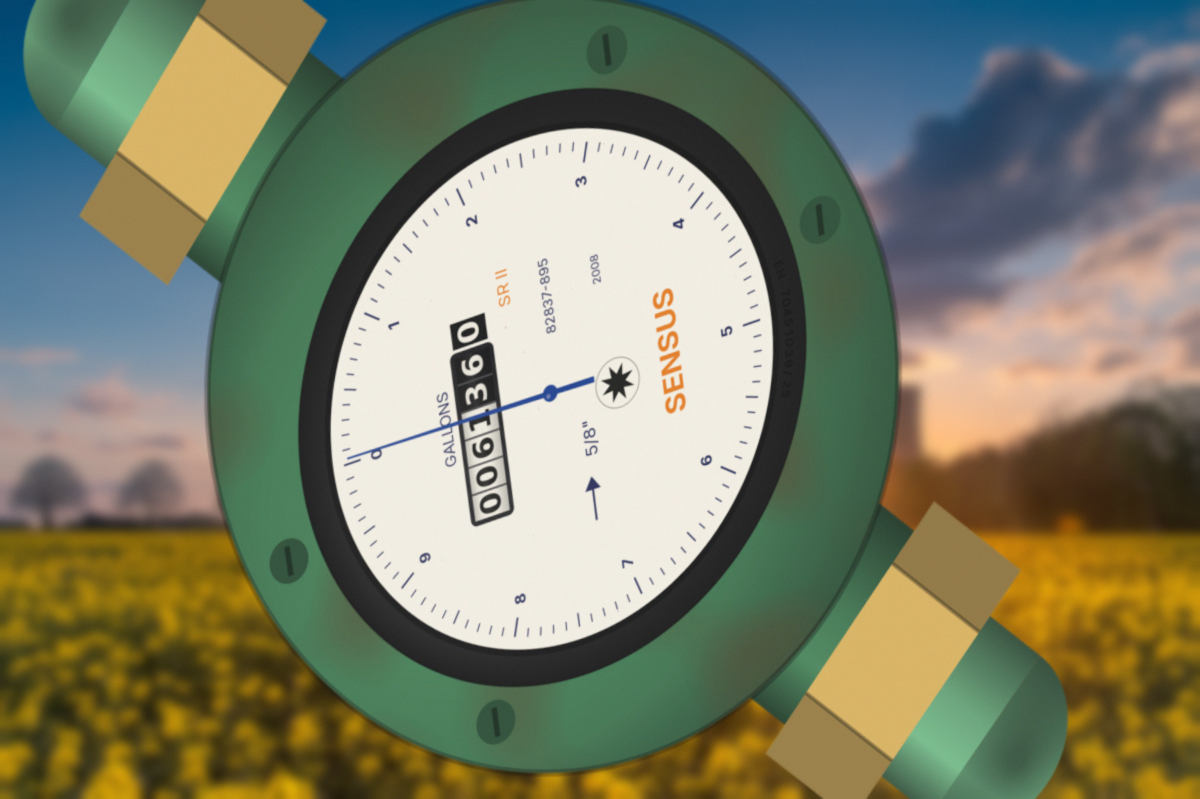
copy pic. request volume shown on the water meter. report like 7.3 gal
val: 61360.0 gal
